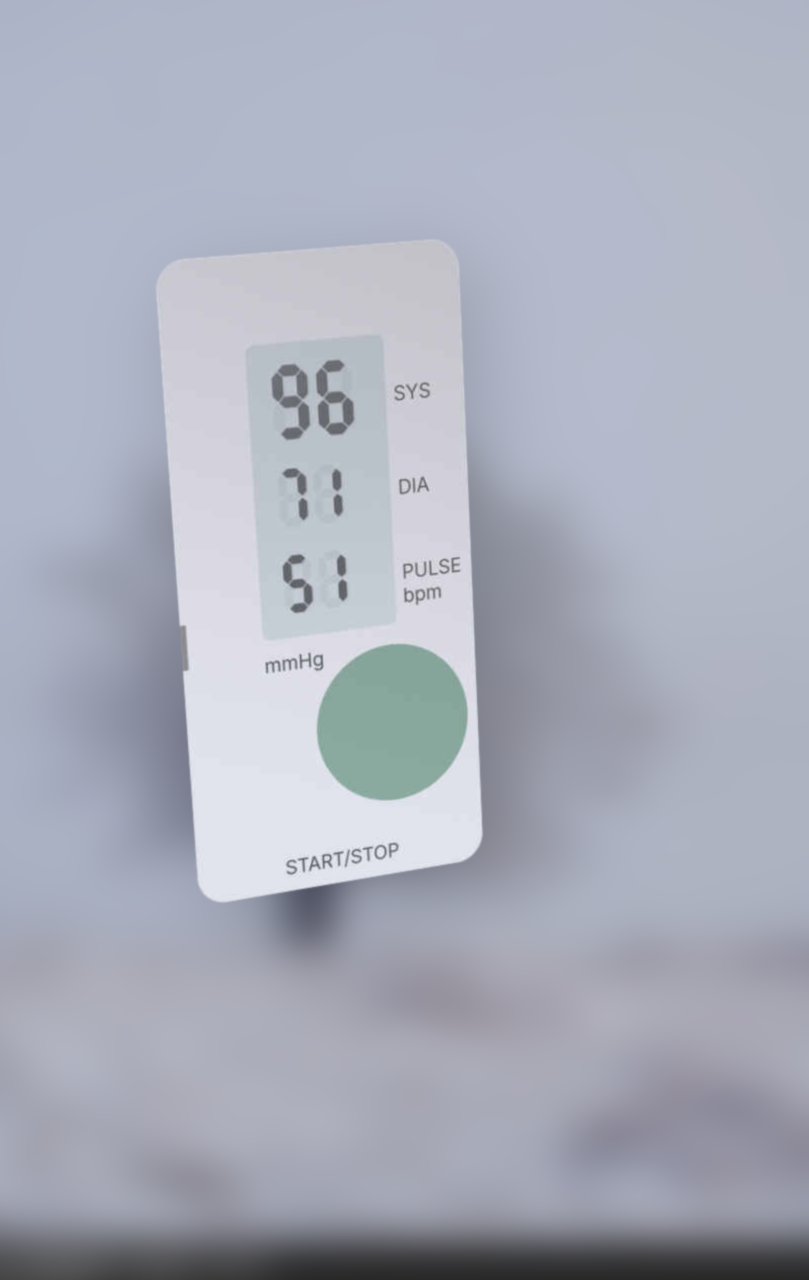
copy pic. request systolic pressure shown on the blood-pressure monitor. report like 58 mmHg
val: 96 mmHg
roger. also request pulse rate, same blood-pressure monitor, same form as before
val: 51 bpm
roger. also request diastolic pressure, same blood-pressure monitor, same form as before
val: 71 mmHg
